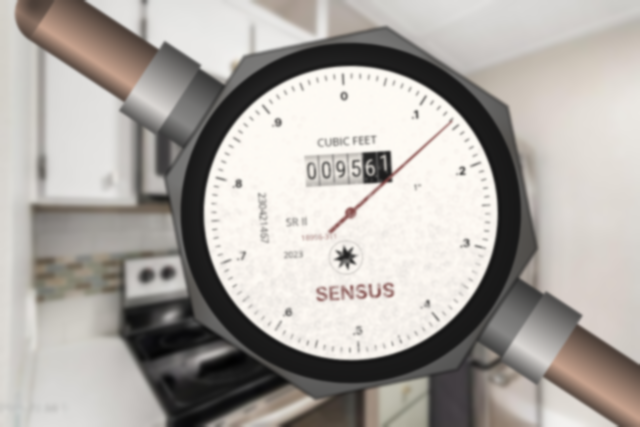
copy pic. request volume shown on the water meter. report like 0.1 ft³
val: 9561.14 ft³
